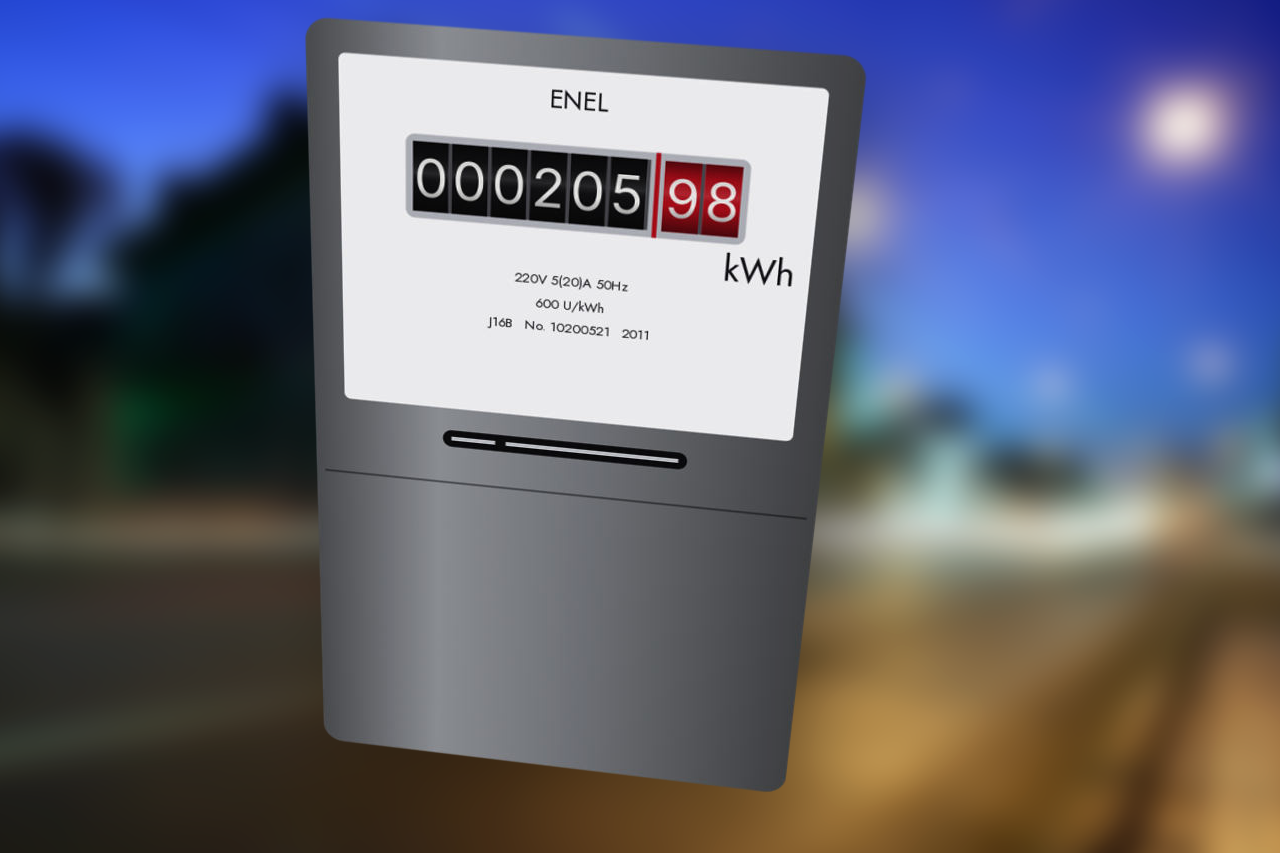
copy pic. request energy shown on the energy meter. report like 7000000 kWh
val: 205.98 kWh
